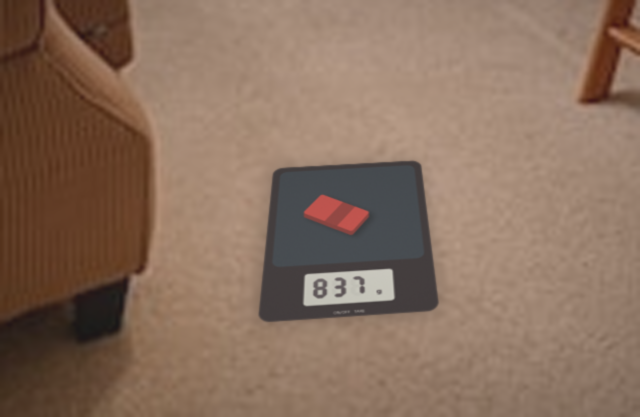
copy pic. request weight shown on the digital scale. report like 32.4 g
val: 837 g
